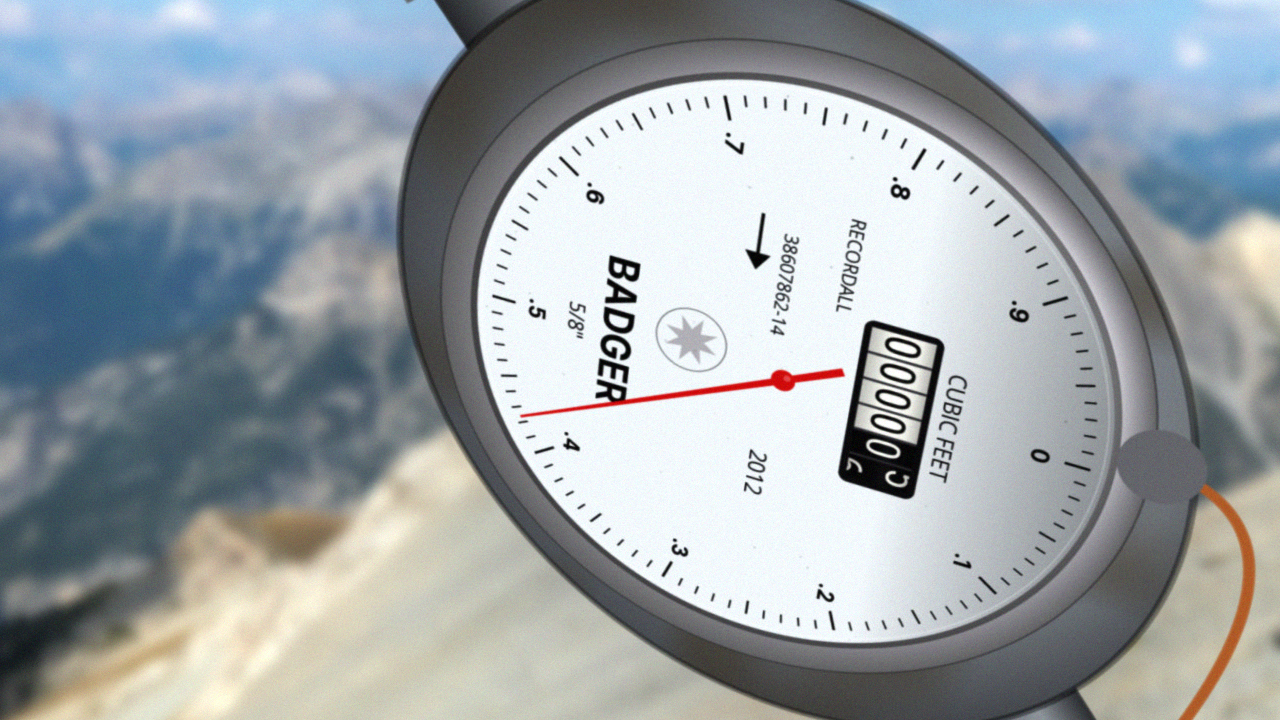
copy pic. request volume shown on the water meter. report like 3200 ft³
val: 5.42 ft³
